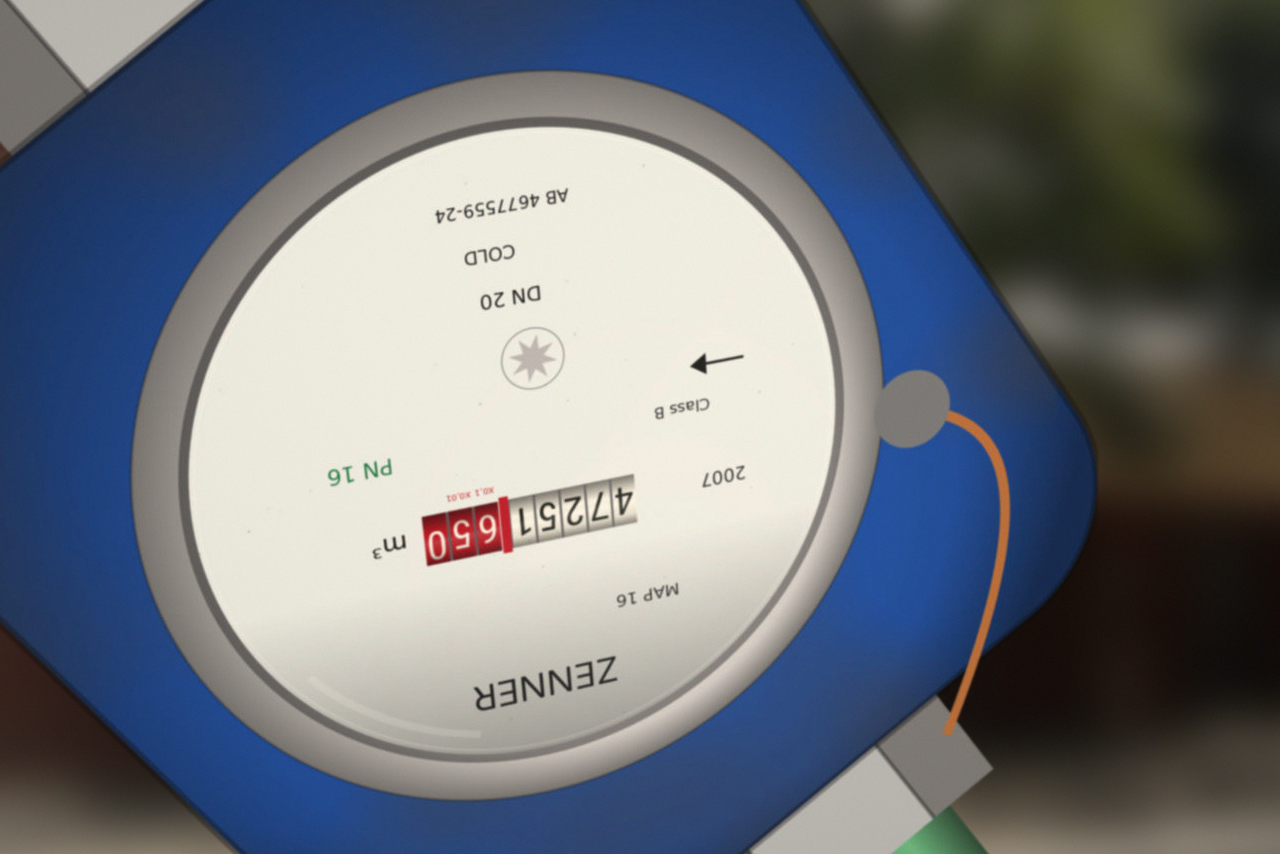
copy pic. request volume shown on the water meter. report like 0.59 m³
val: 47251.650 m³
